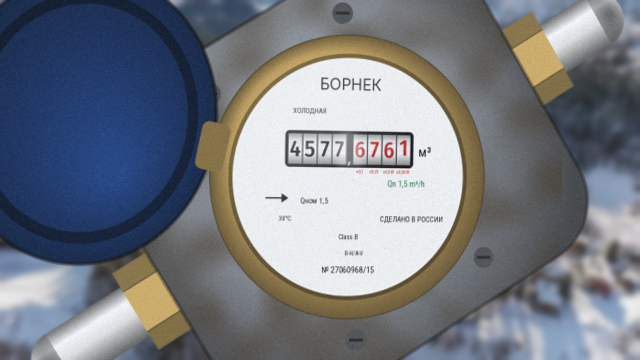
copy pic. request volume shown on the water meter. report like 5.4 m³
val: 4577.6761 m³
